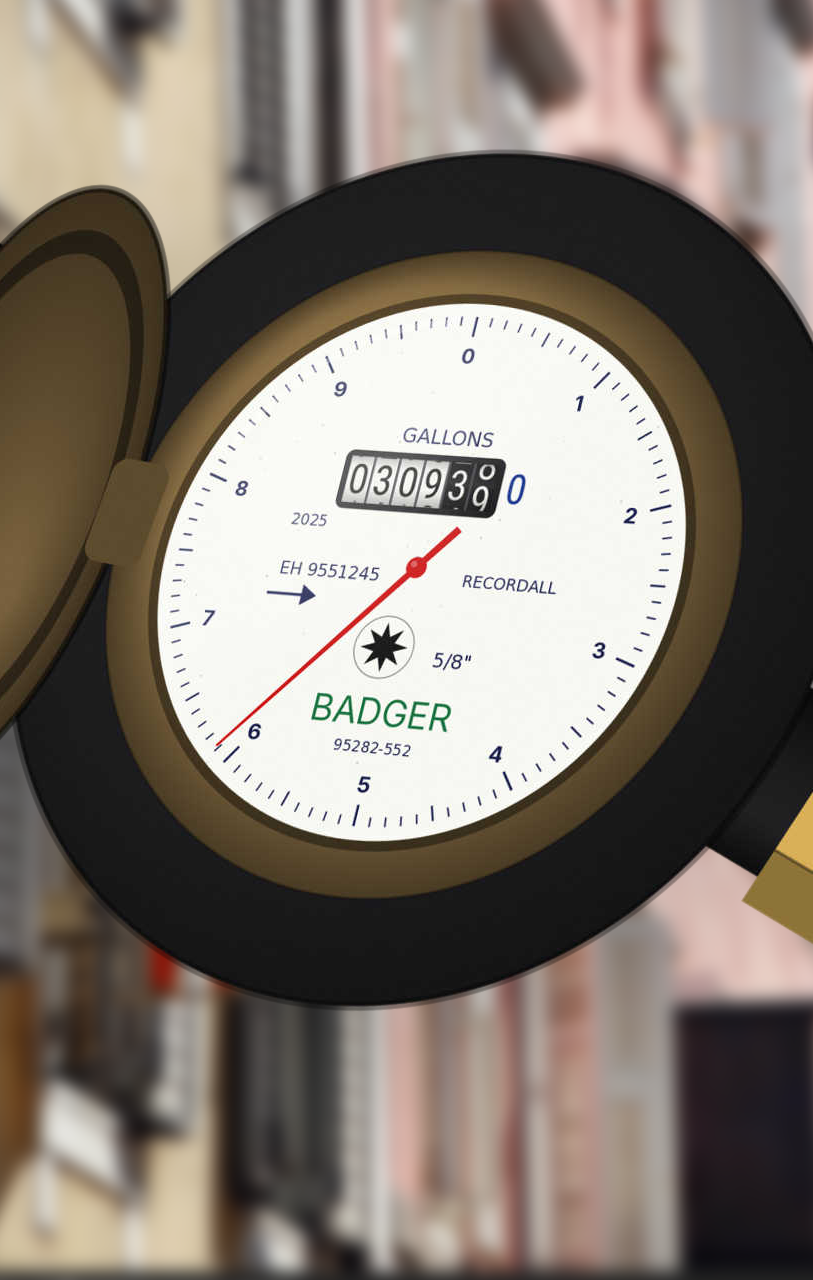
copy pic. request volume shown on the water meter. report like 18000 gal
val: 309386.1 gal
